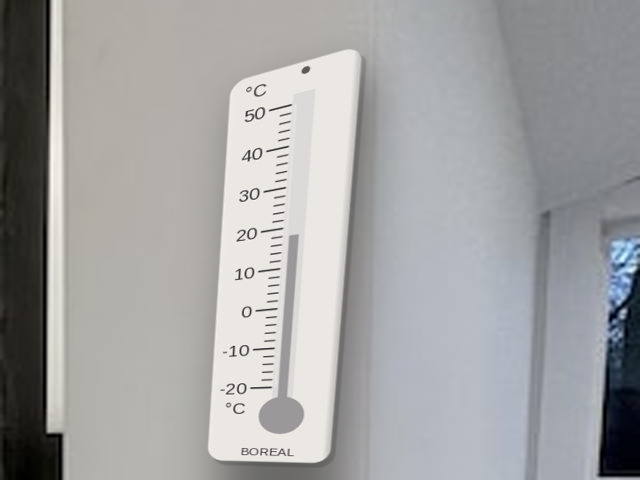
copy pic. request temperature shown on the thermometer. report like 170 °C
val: 18 °C
